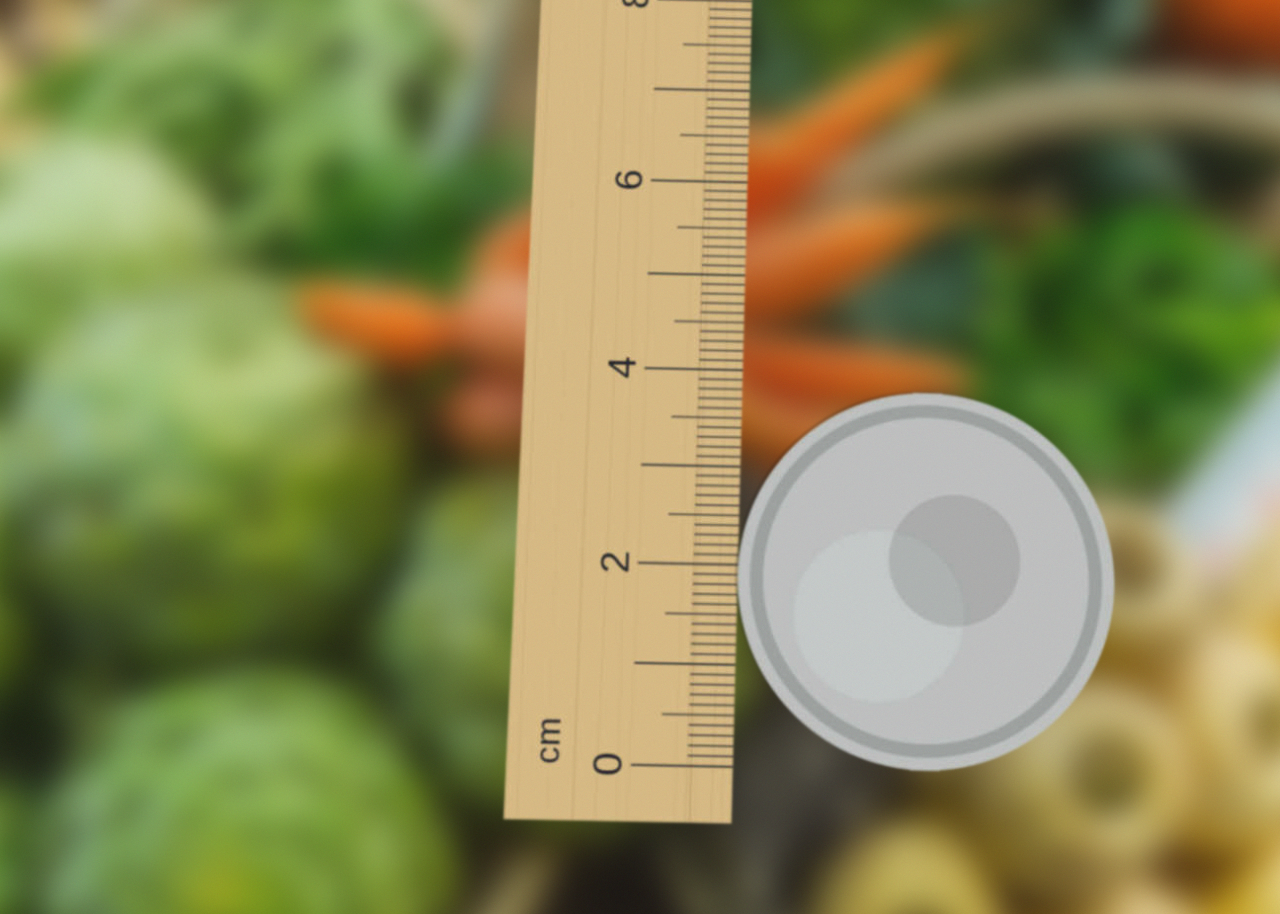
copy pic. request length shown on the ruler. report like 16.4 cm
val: 3.8 cm
